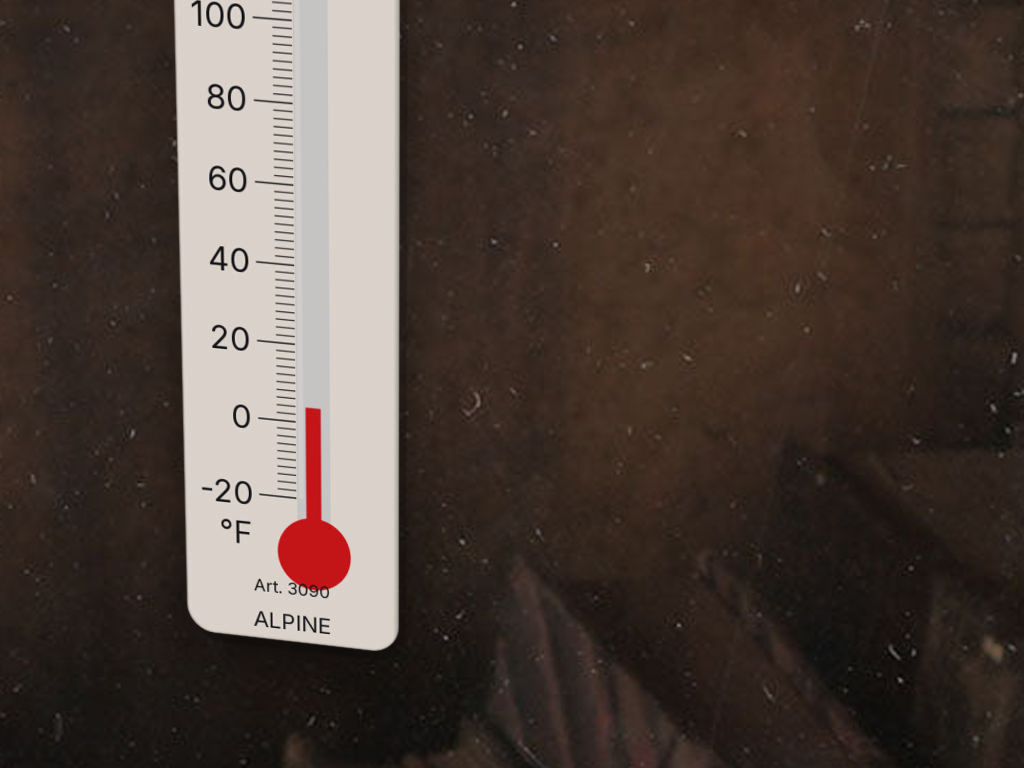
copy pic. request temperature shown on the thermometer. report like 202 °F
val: 4 °F
